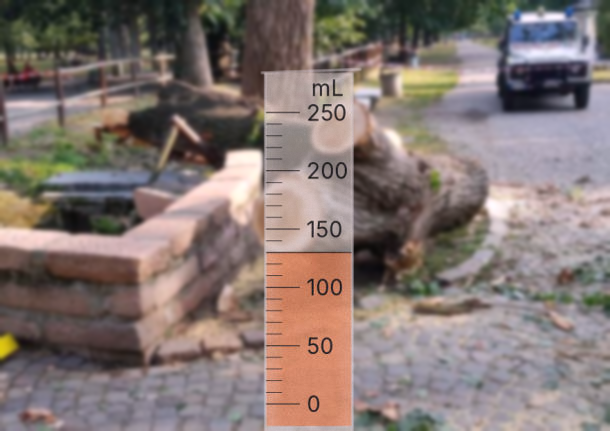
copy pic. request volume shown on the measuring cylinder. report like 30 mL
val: 130 mL
